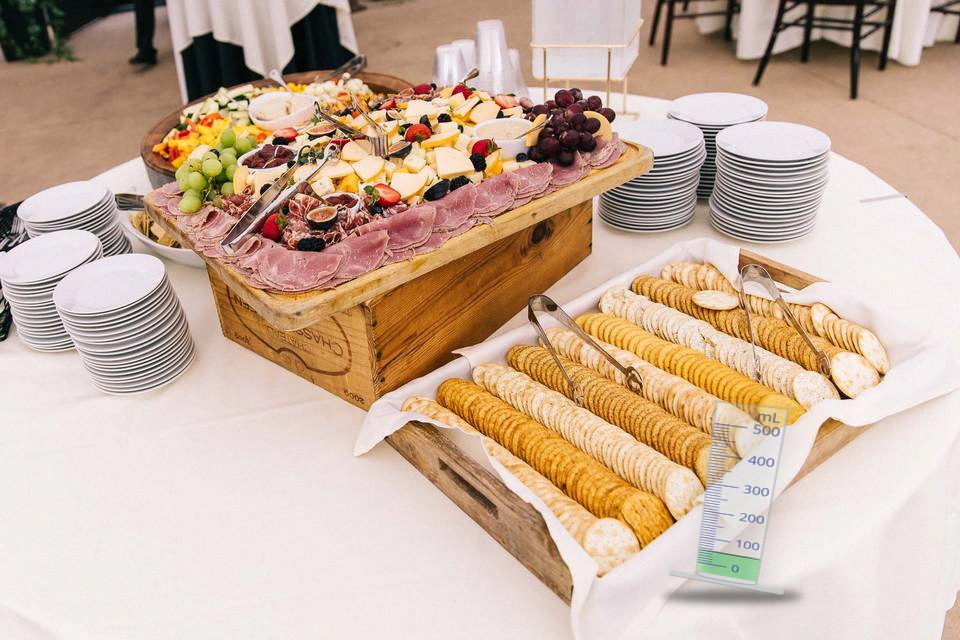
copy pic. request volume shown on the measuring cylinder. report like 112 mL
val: 50 mL
